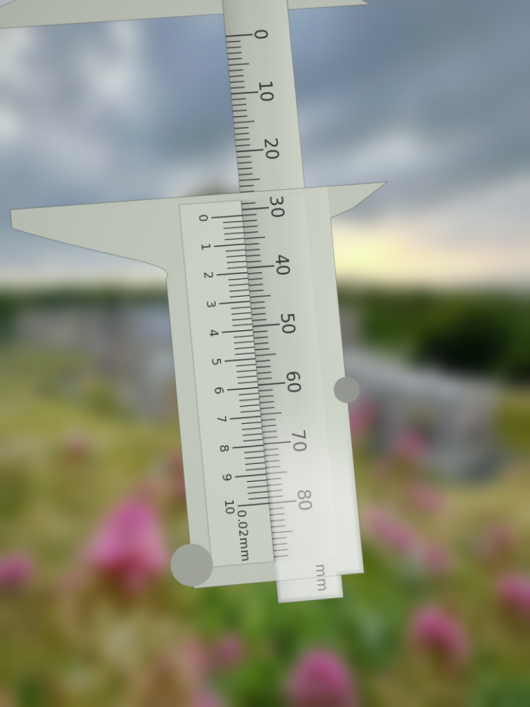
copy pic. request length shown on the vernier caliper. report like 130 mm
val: 31.0 mm
